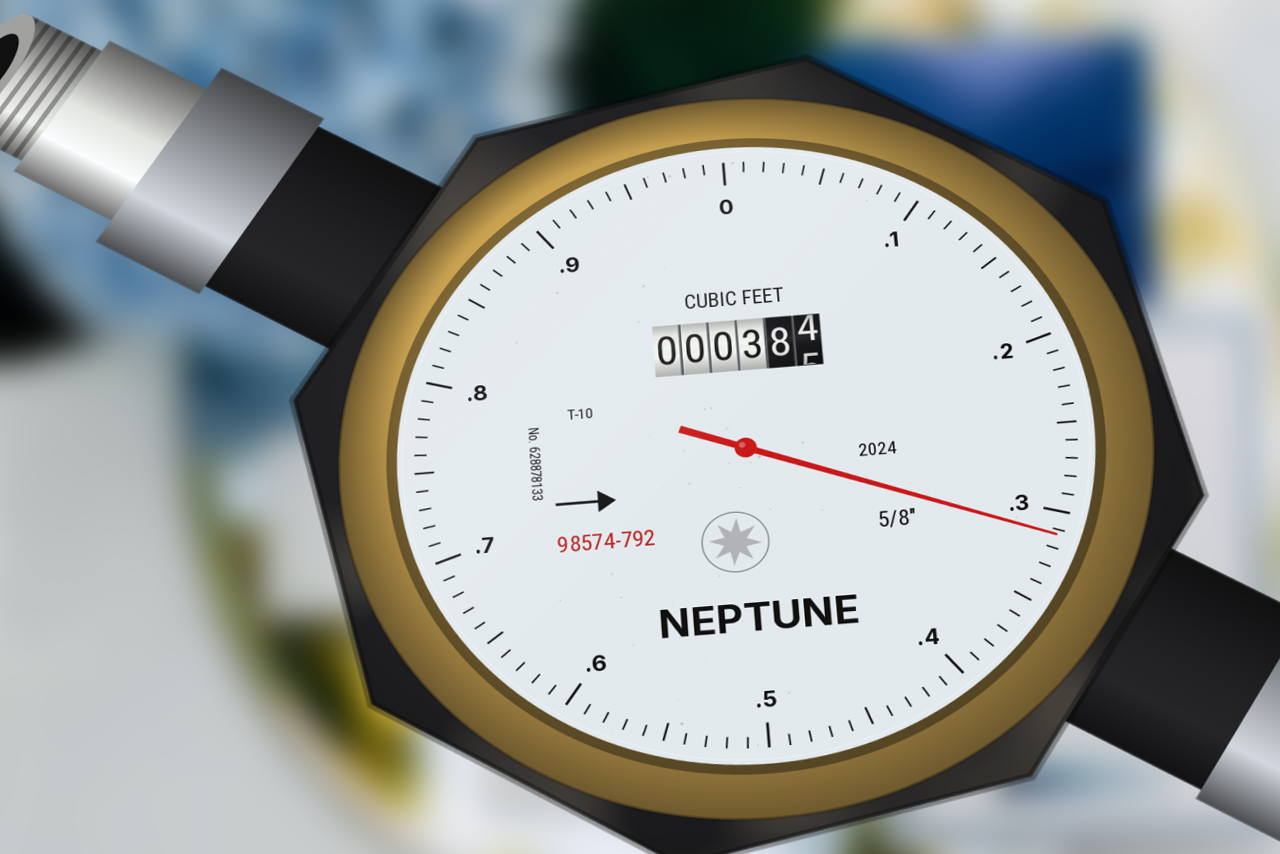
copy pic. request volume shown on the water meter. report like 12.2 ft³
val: 384.31 ft³
